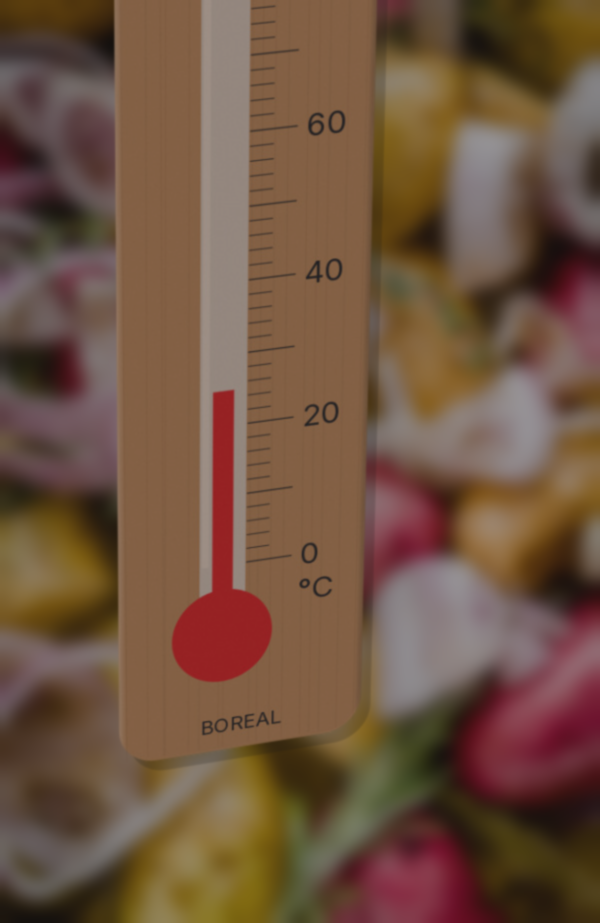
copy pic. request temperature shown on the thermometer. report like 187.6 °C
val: 25 °C
